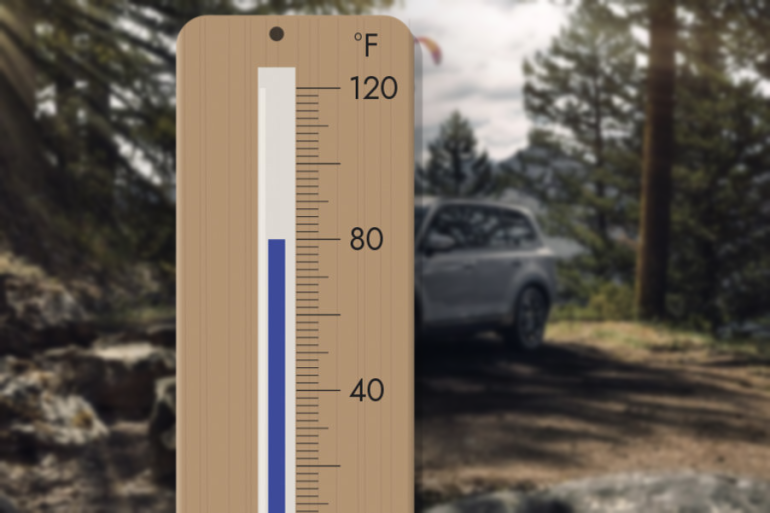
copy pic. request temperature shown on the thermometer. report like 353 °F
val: 80 °F
